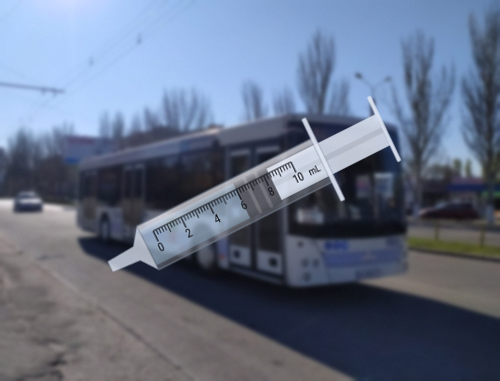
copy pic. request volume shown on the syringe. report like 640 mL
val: 6 mL
